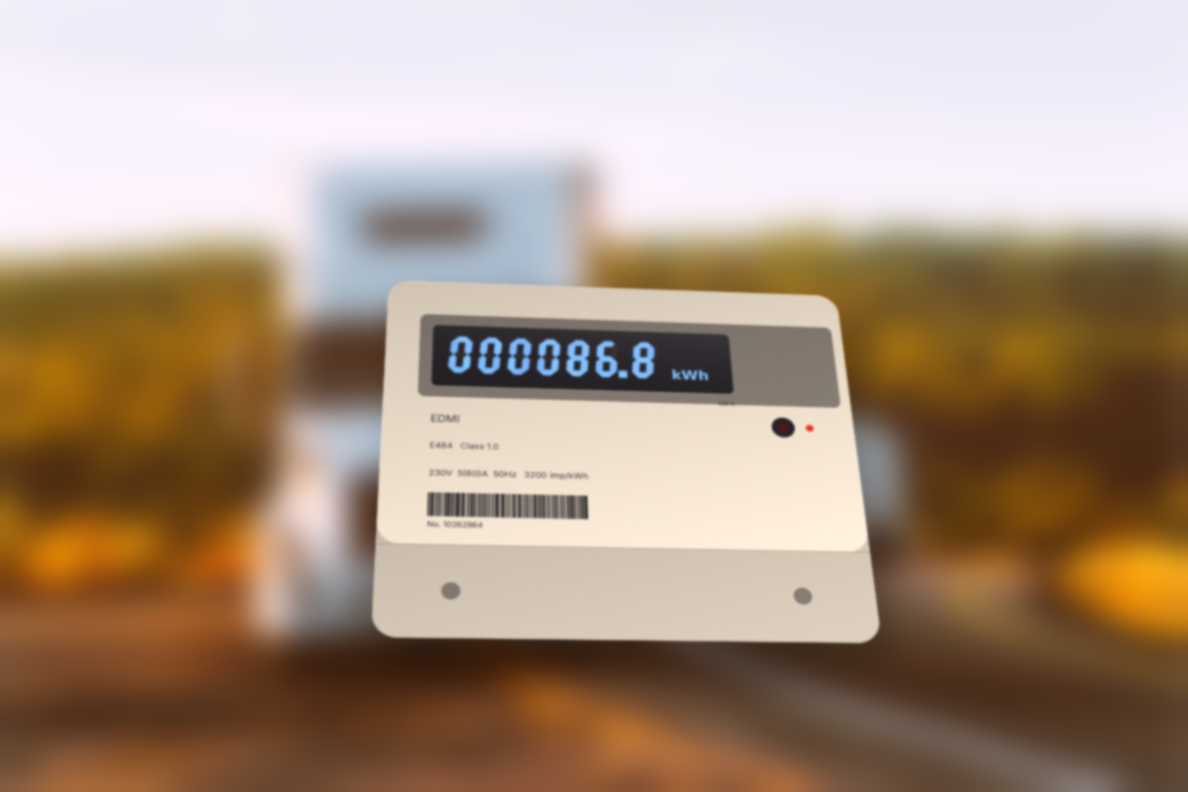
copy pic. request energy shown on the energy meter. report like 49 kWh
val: 86.8 kWh
